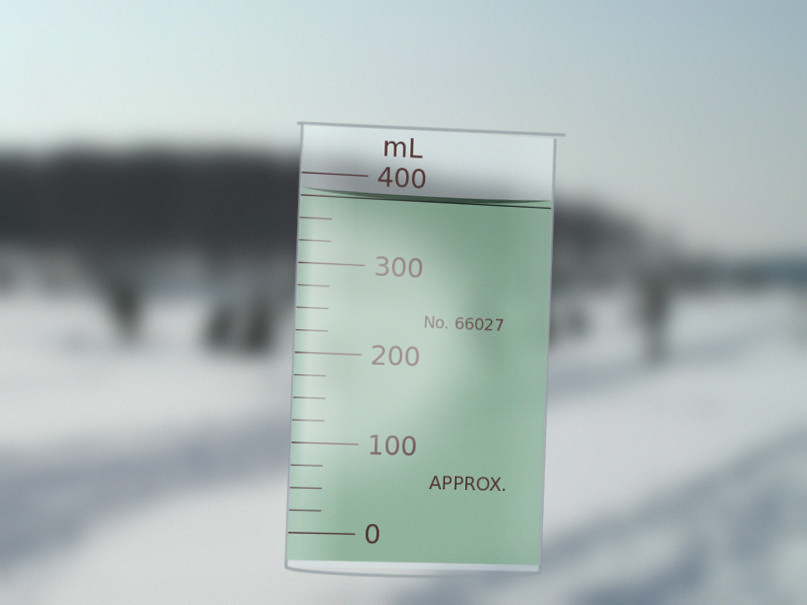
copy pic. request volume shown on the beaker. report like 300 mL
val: 375 mL
